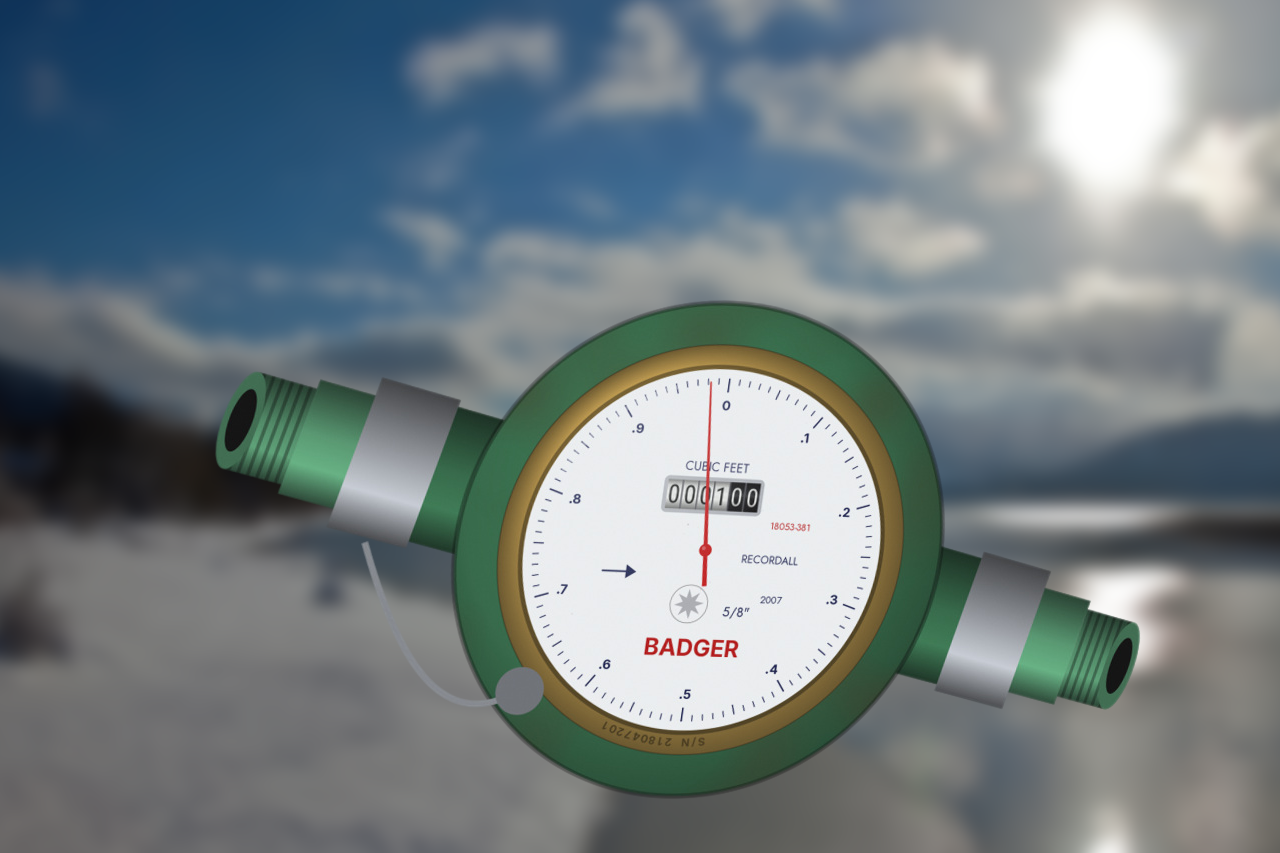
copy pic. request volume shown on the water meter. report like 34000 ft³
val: 99.98 ft³
